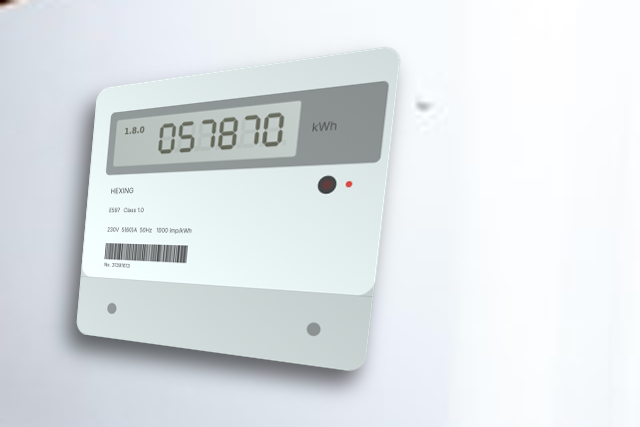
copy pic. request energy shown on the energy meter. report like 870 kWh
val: 57870 kWh
